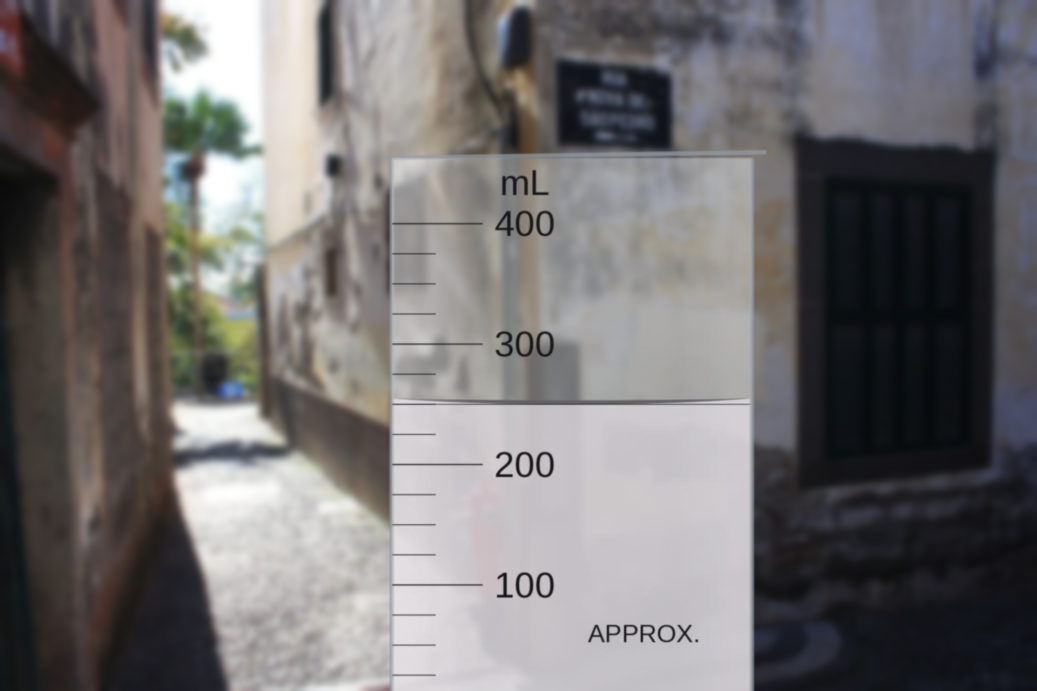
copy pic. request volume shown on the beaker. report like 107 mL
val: 250 mL
